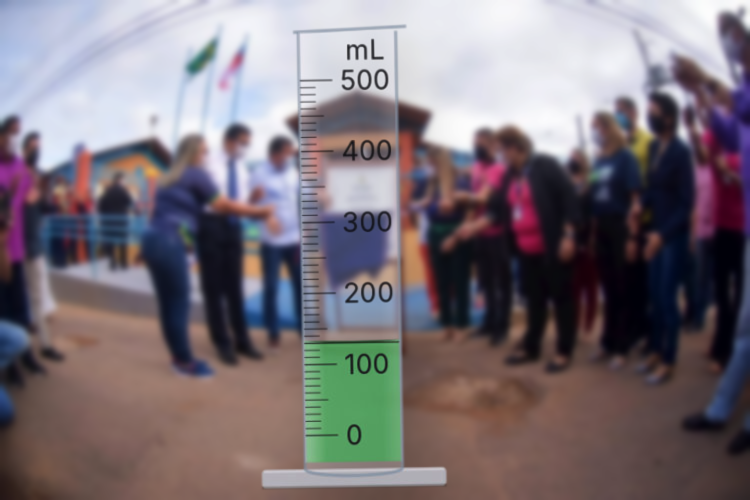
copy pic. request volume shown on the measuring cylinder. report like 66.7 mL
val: 130 mL
